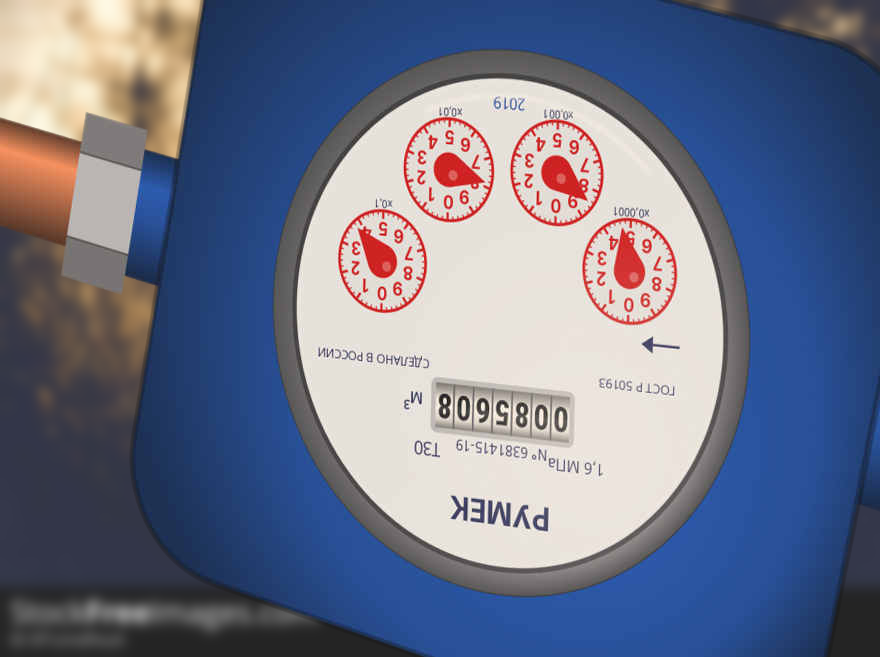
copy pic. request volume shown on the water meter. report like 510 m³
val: 85608.3784 m³
